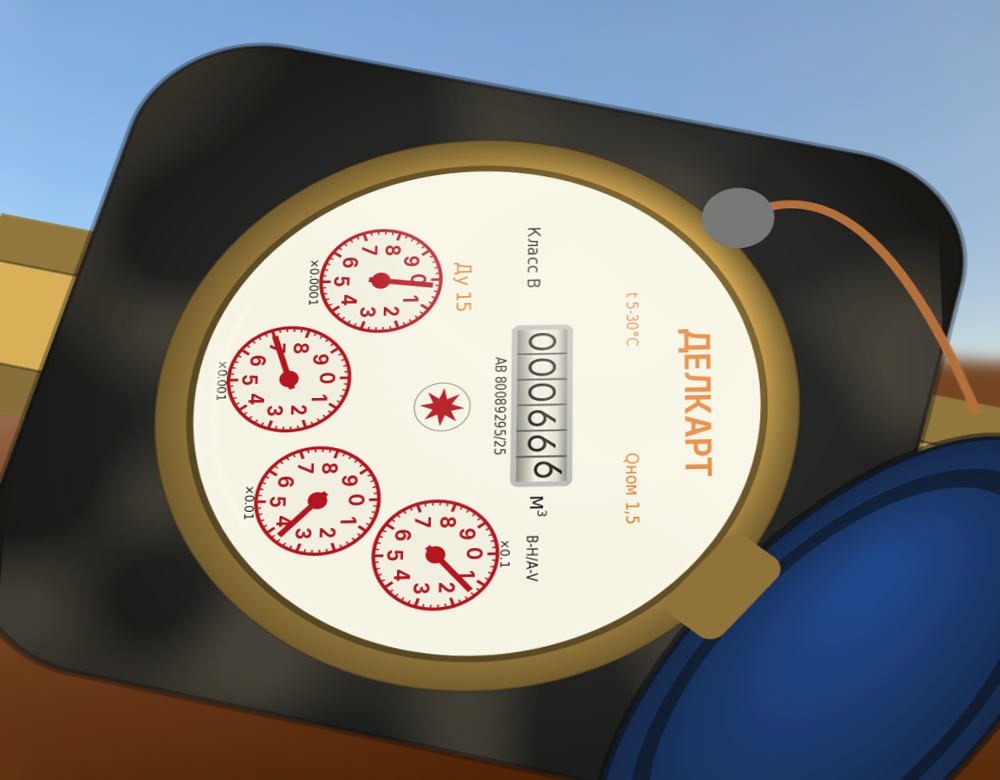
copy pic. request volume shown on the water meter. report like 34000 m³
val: 666.1370 m³
